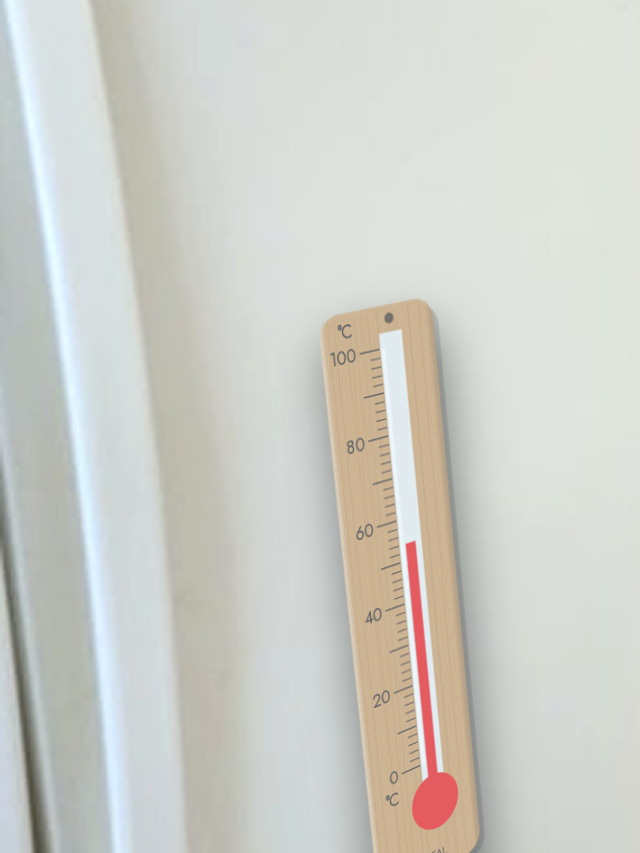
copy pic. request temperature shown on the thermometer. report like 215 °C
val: 54 °C
